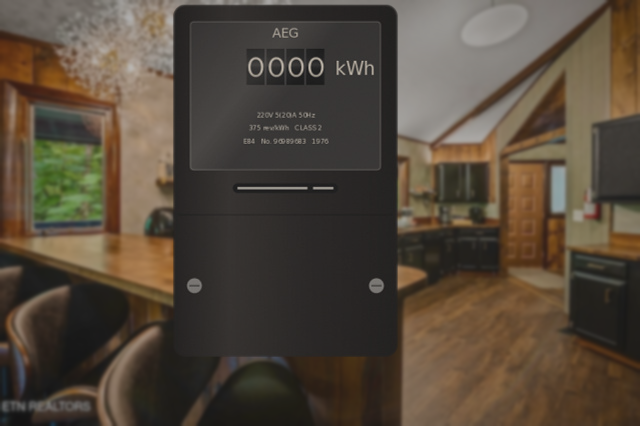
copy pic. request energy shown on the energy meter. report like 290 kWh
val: 0 kWh
